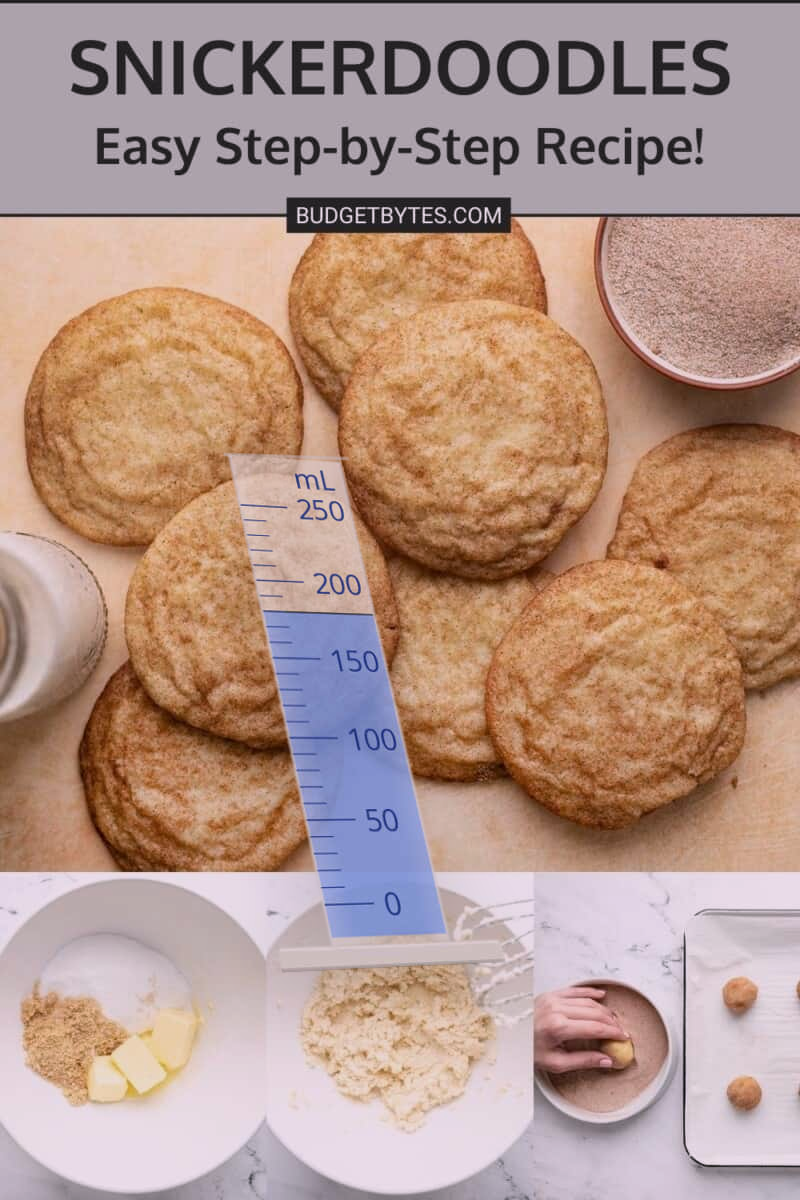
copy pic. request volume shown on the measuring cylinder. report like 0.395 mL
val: 180 mL
